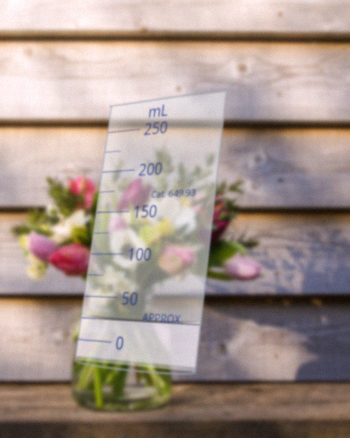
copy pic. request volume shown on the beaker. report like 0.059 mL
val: 25 mL
